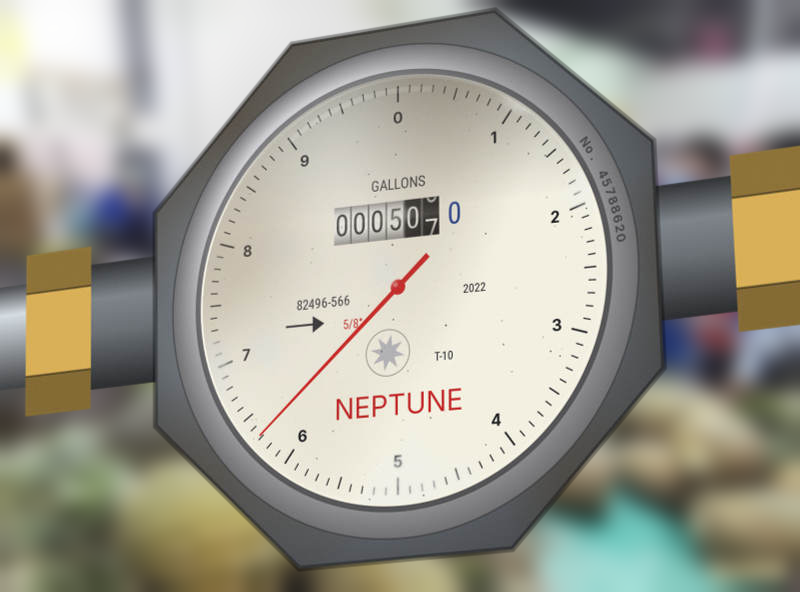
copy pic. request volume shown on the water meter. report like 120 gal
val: 5066.3 gal
